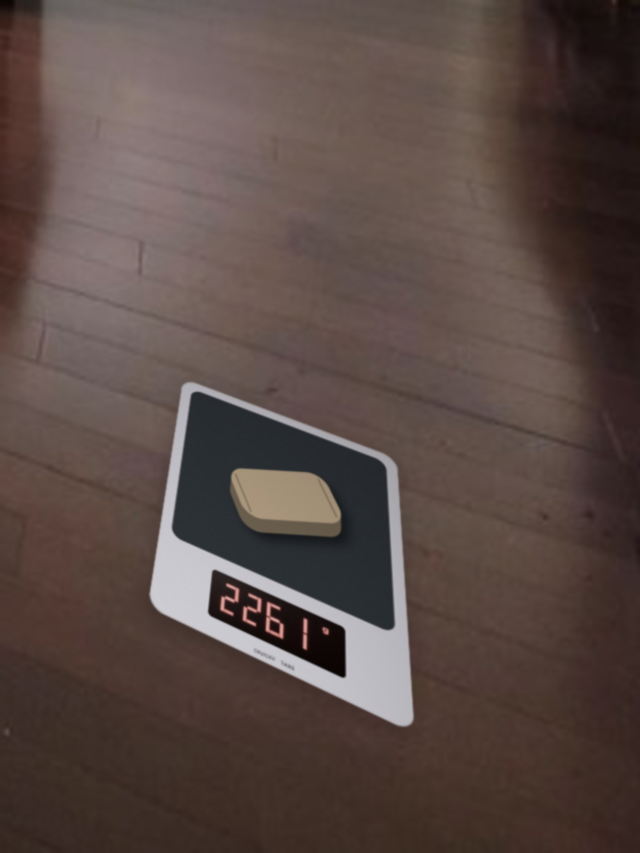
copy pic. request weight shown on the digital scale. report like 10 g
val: 2261 g
